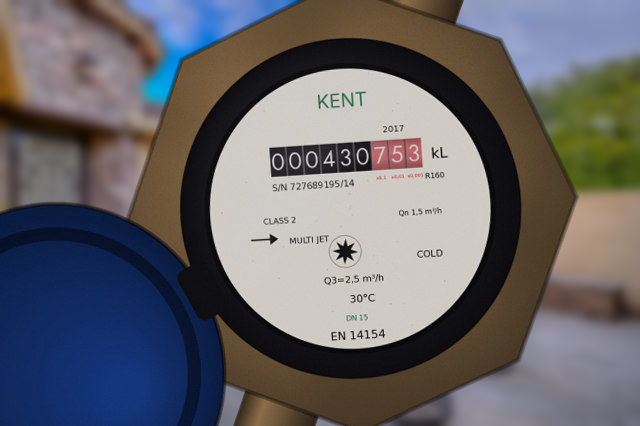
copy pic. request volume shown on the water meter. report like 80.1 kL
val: 430.753 kL
